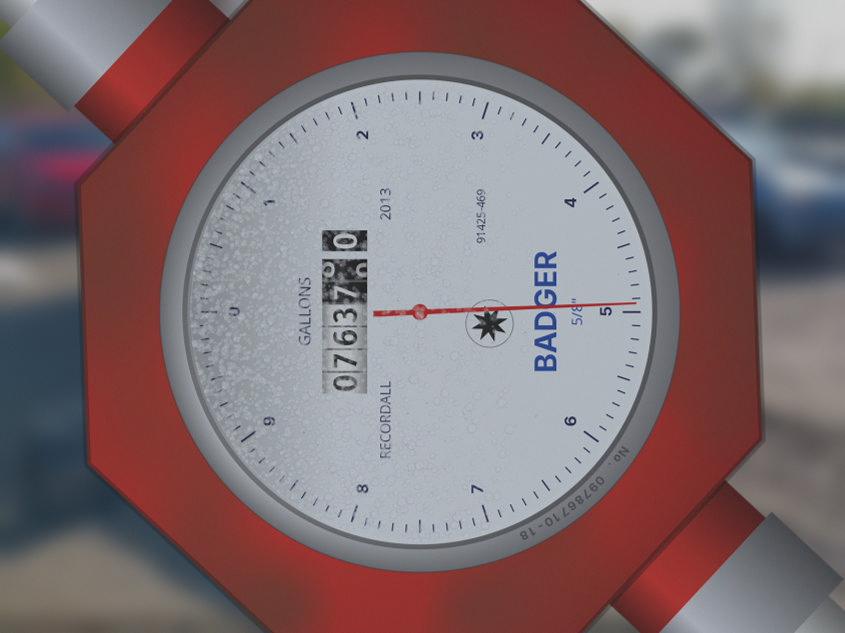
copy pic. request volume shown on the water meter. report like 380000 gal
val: 763784.9 gal
